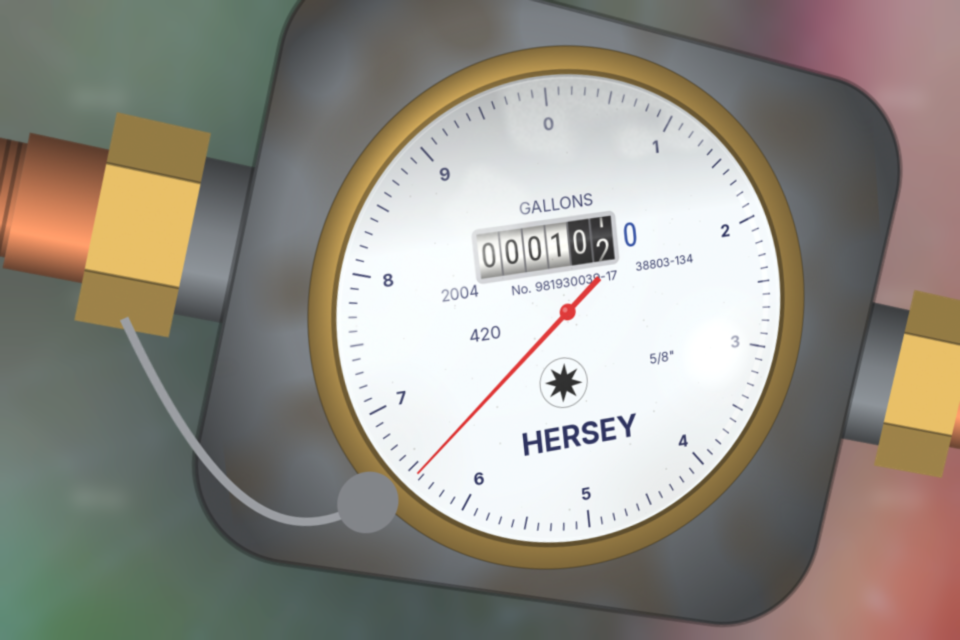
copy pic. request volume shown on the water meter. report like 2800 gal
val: 1016.4 gal
